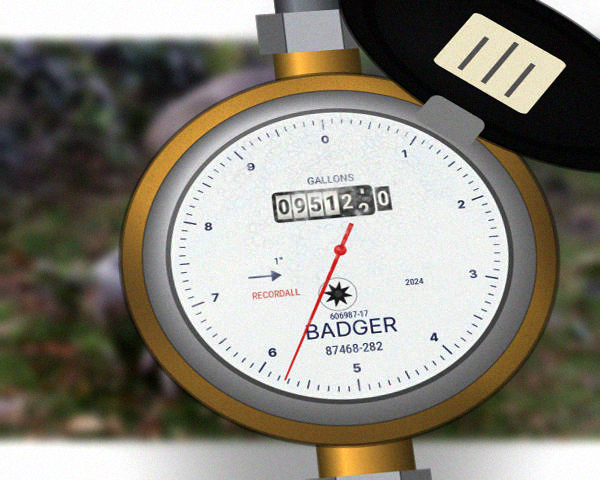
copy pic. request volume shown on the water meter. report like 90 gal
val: 951215.7 gal
